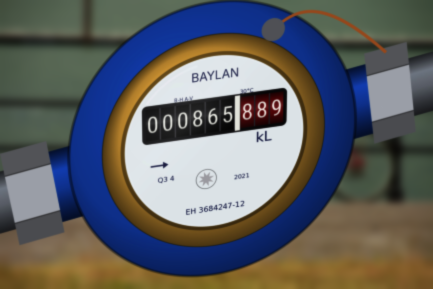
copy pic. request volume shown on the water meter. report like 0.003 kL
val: 865.889 kL
